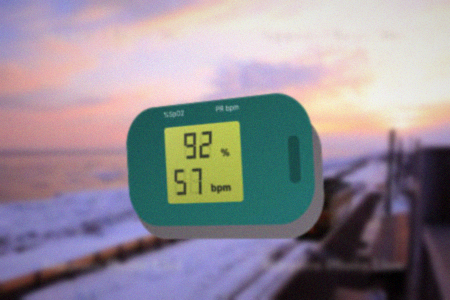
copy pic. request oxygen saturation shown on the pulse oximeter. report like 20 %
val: 92 %
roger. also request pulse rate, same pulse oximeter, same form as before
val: 57 bpm
